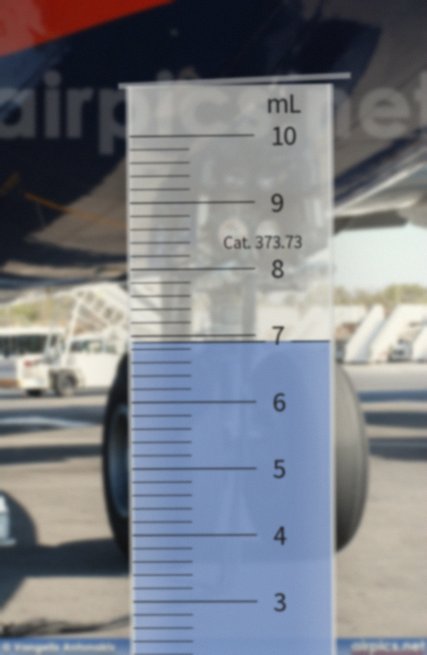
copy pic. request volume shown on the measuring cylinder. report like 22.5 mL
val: 6.9 mL
